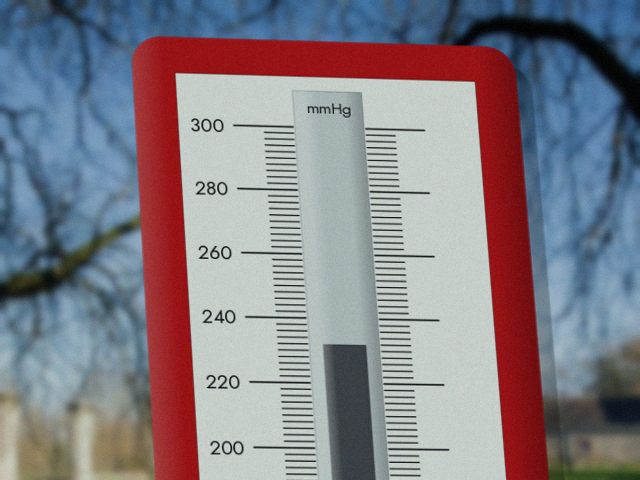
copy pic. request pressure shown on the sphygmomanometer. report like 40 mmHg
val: 232 mmHg
